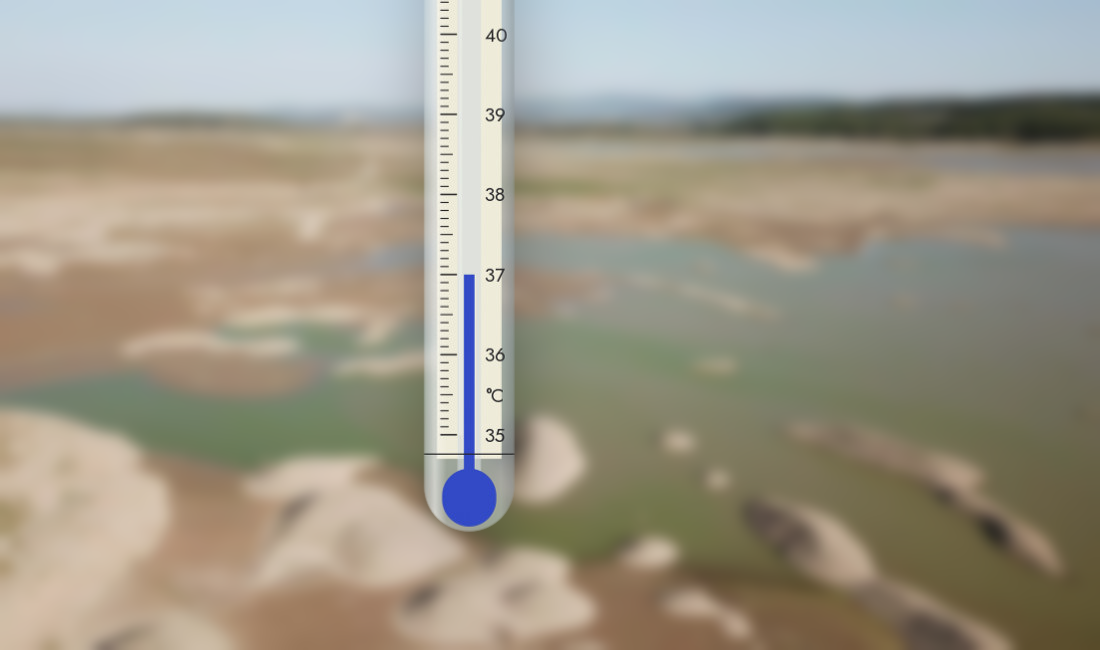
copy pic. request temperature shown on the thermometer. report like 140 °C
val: 37 °C
